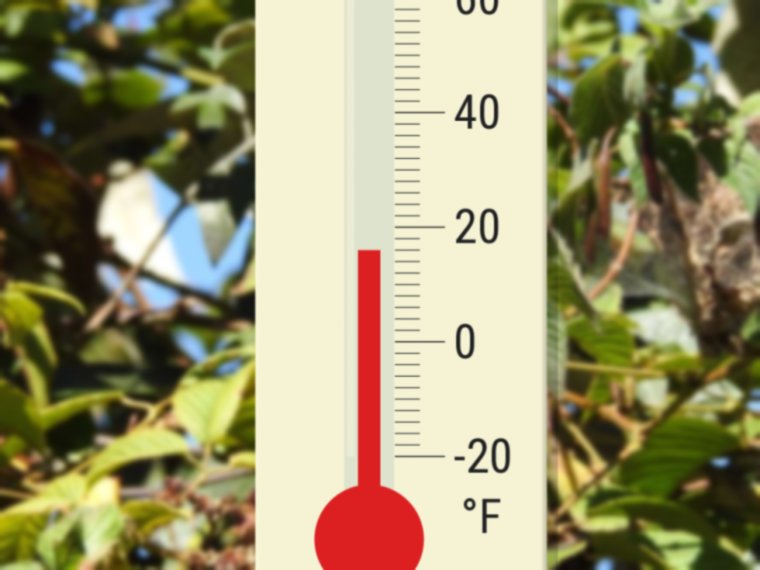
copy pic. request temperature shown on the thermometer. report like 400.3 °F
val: 16 °F
